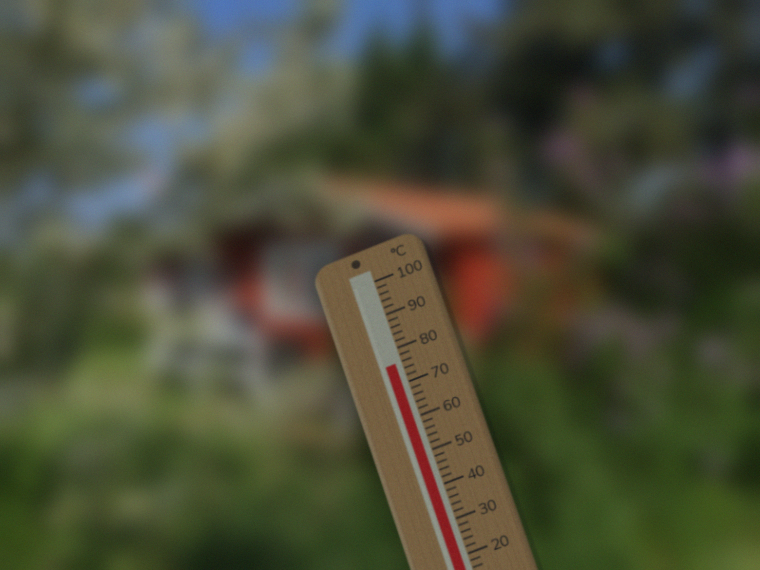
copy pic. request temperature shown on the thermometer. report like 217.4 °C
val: 76 °C
